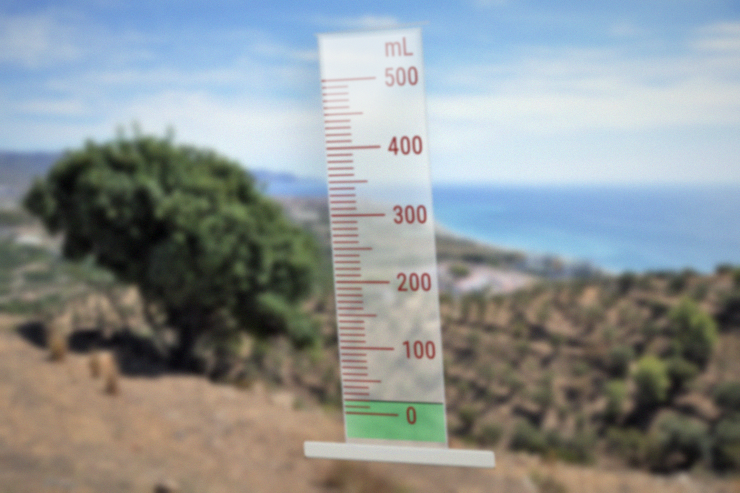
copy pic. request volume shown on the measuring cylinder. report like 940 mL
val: 20 mL
